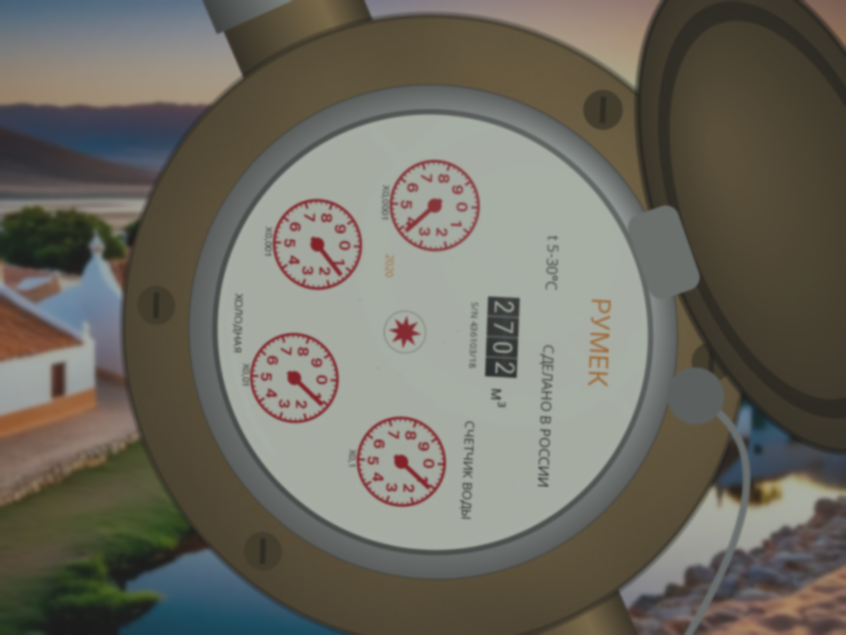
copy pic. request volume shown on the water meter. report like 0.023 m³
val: 2702.1113 m³
